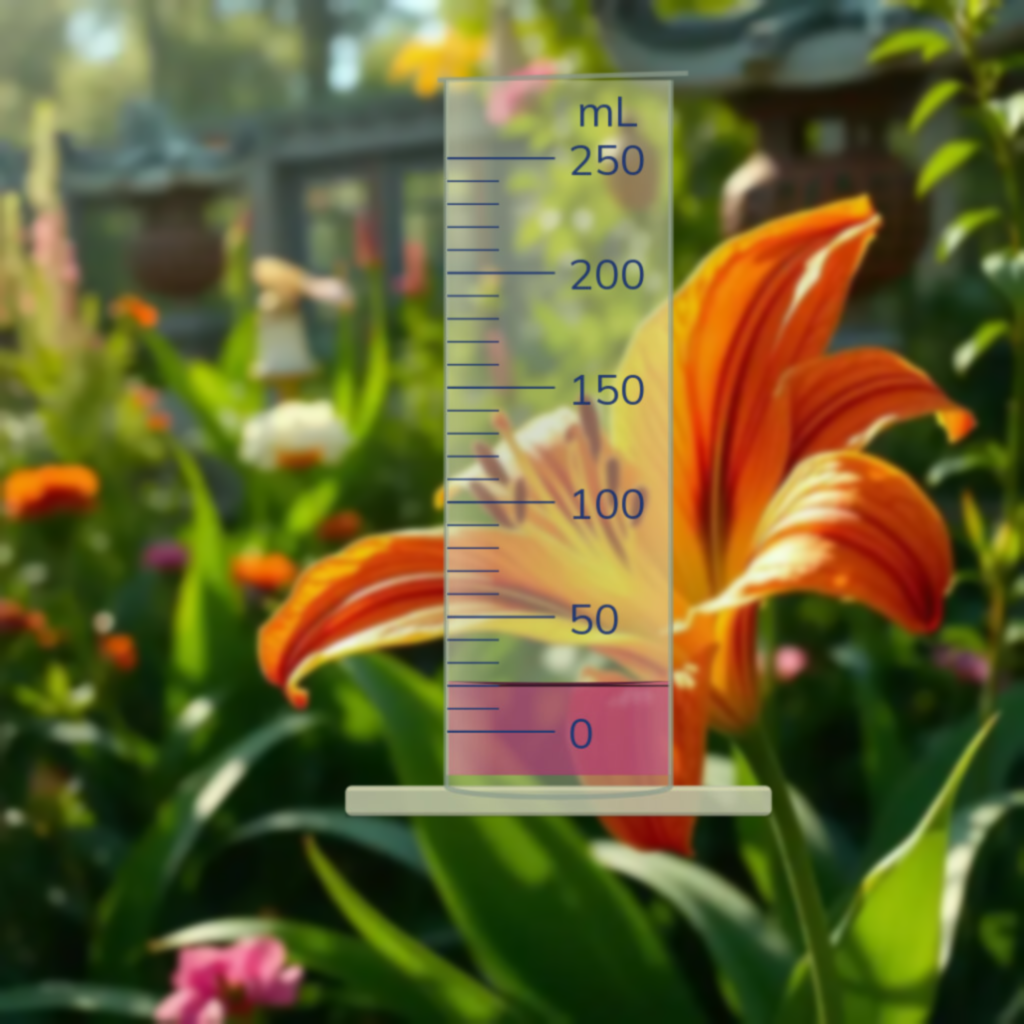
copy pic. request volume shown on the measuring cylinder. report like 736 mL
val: 20 mL
